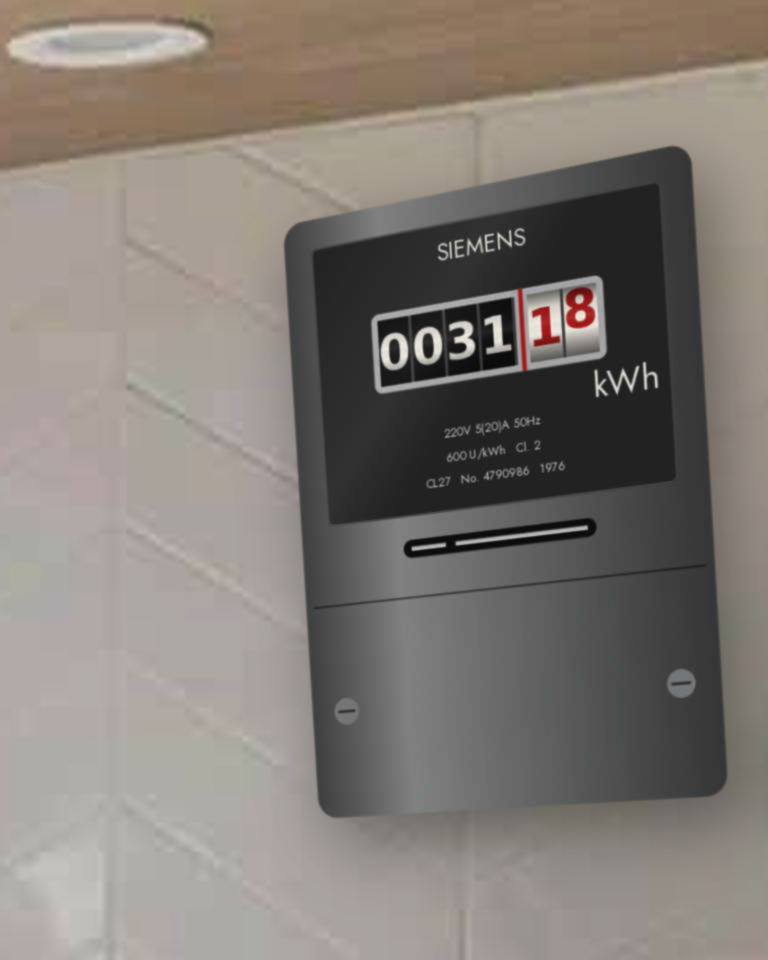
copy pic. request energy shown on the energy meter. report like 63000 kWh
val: 31.18 kWh
